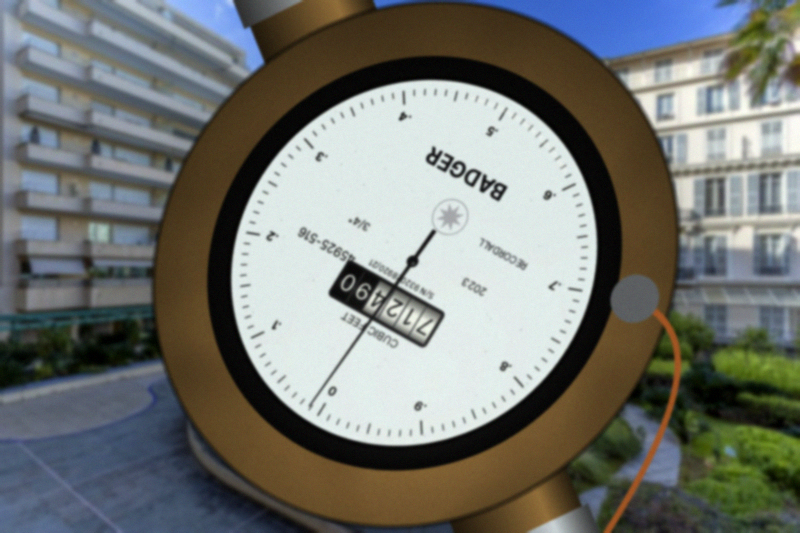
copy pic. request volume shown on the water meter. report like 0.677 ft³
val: 712490.01 ft³
